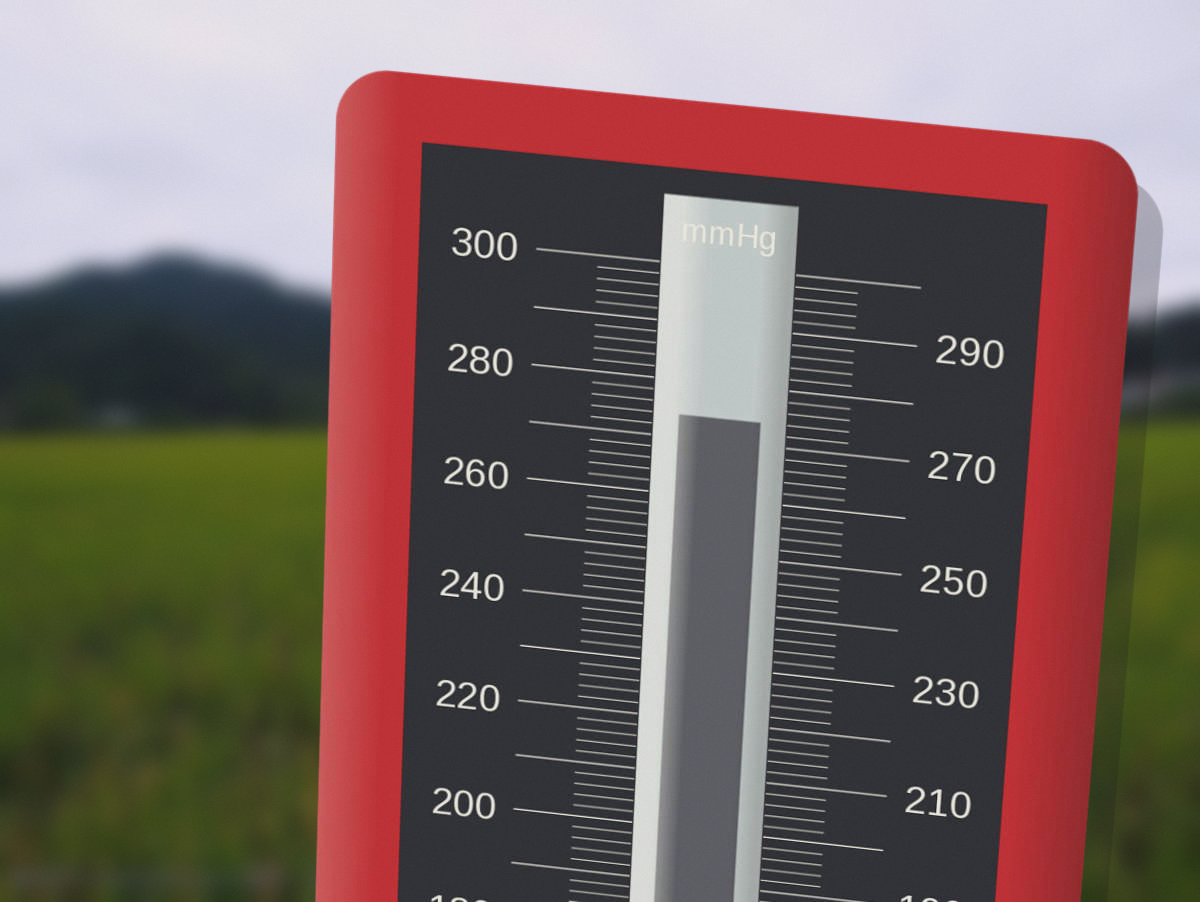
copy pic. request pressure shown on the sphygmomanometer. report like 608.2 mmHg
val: 274 mmHg
